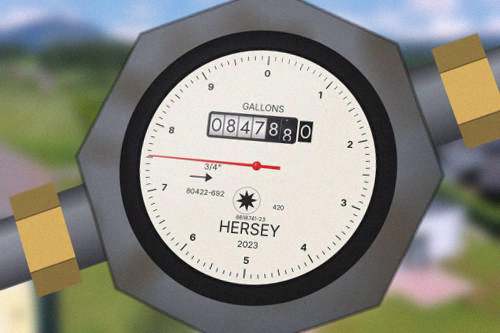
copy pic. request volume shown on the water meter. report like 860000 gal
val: 847877.5 gal
